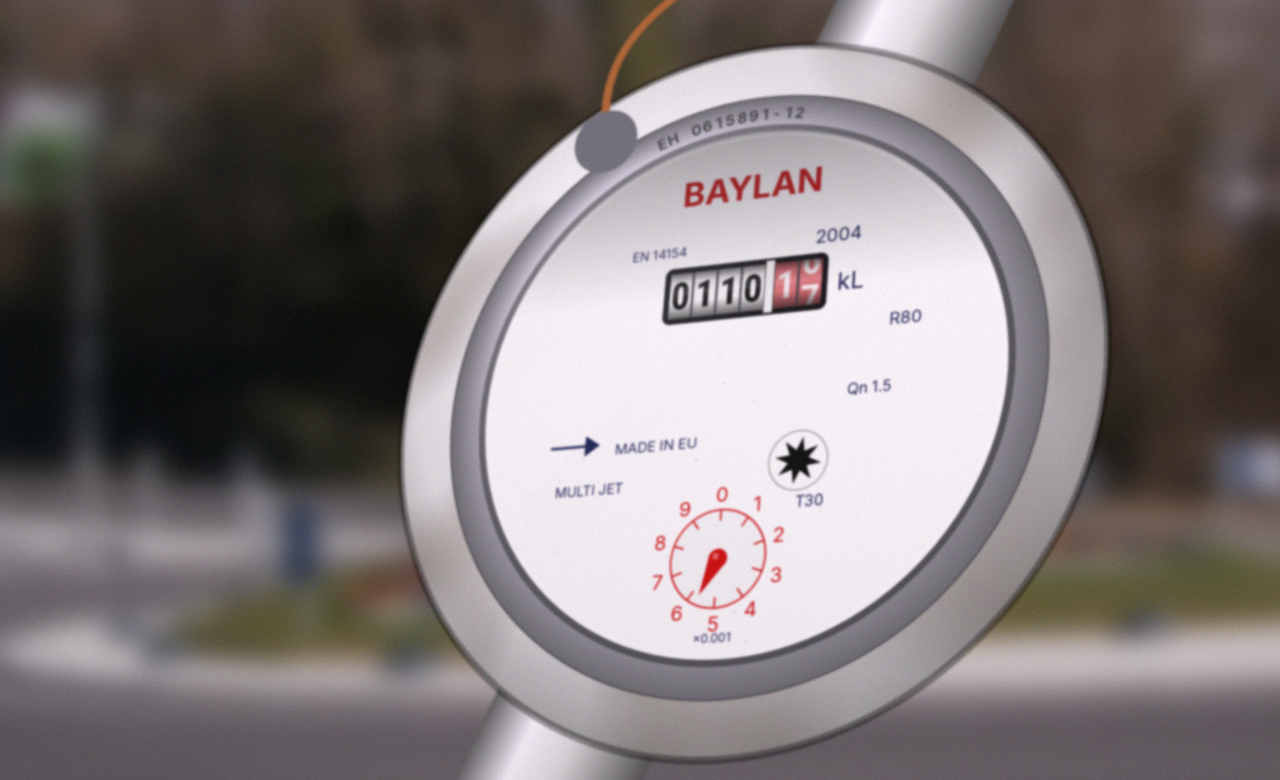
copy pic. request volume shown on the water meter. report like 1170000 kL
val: 110.165 kL
